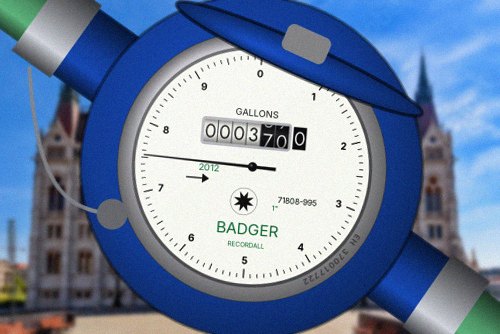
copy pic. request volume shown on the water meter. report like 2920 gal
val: 3697.5 gal
